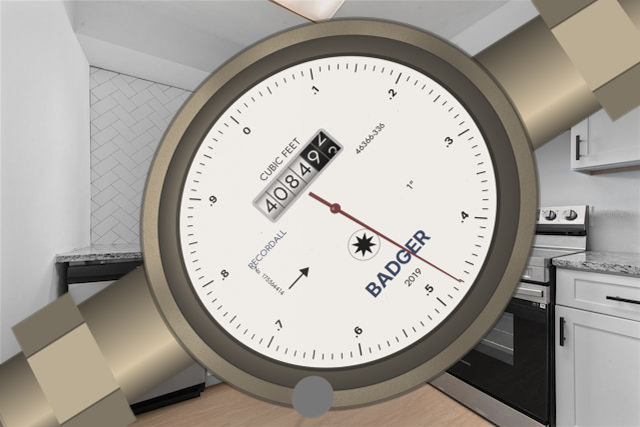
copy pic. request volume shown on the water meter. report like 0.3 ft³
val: 408492.47 ft³
